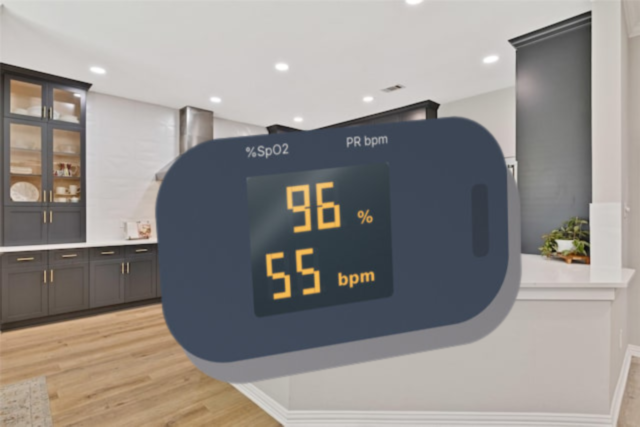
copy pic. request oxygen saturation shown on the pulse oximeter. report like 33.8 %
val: 96 %
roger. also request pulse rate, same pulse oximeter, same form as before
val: 55 bpm
